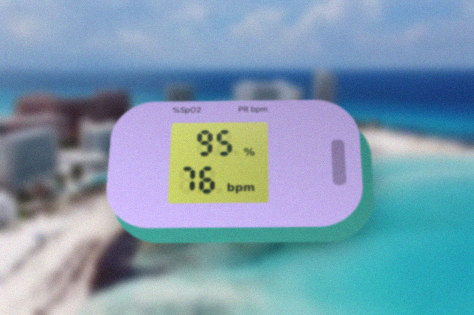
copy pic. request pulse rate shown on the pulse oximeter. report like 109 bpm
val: 76 bpm
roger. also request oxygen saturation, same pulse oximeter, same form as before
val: 95 %
